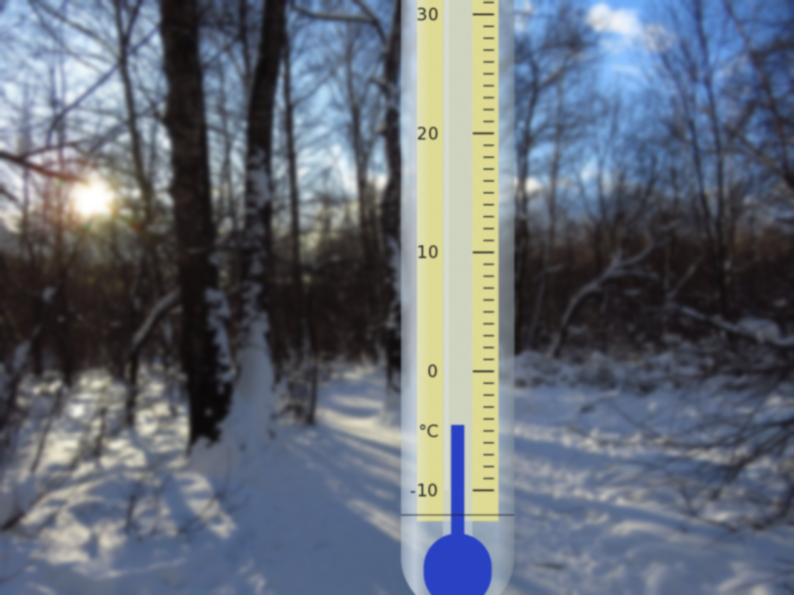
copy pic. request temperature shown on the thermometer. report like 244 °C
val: -4.5 °C
